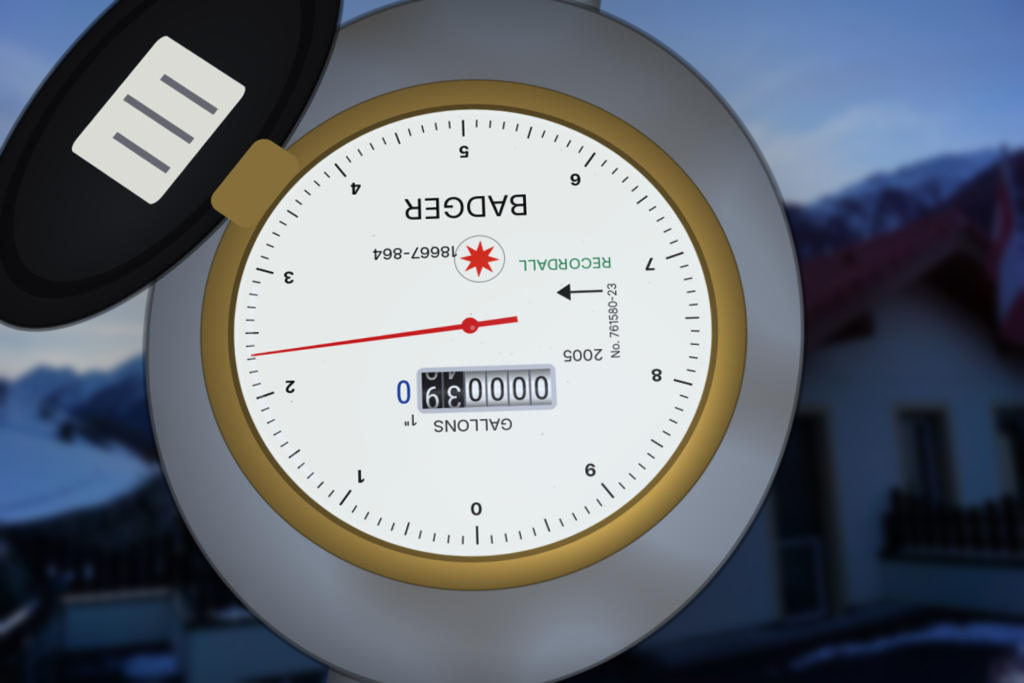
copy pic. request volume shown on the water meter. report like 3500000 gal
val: 392.3 gal
